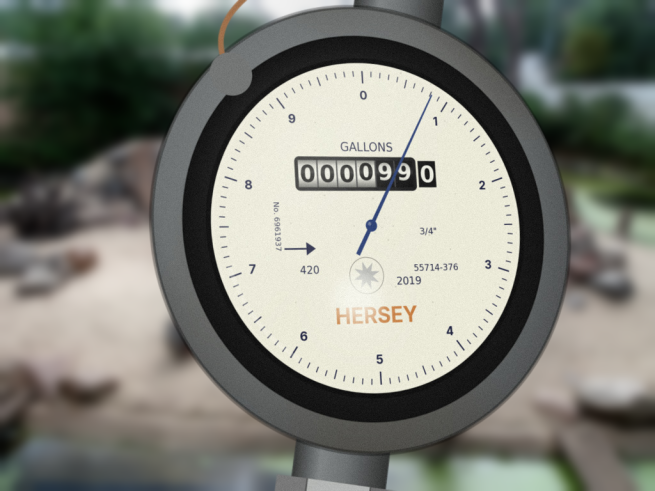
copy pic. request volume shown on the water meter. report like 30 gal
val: 990.8 gal
